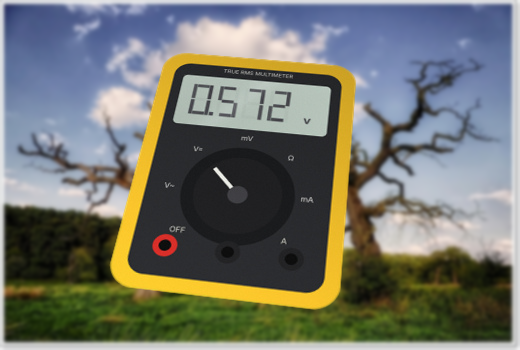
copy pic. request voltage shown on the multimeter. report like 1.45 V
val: 0.572 V
